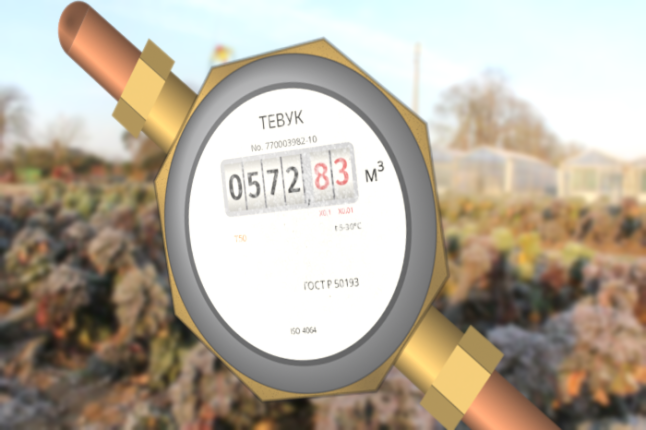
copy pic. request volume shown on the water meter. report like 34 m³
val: 572.83 m³
